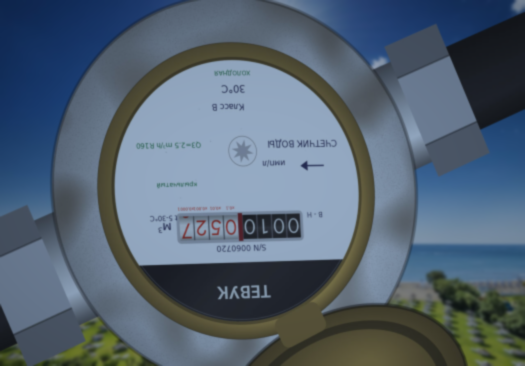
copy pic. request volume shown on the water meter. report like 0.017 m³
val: 10.0527 m³
